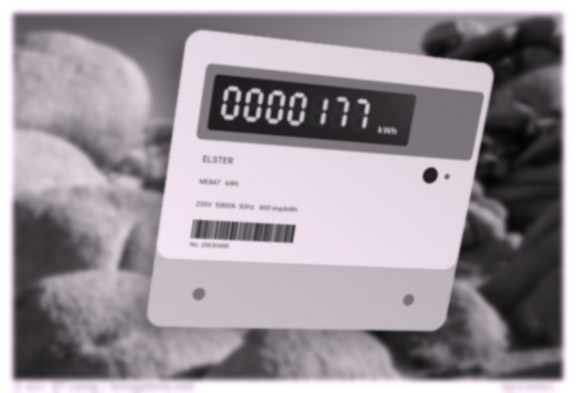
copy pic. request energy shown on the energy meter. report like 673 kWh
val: 177 kWh
